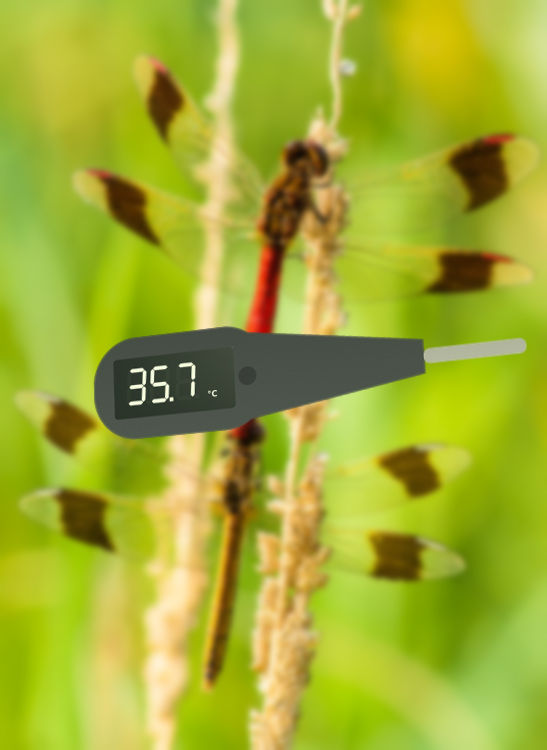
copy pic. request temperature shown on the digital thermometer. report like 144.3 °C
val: 35.7 °C
